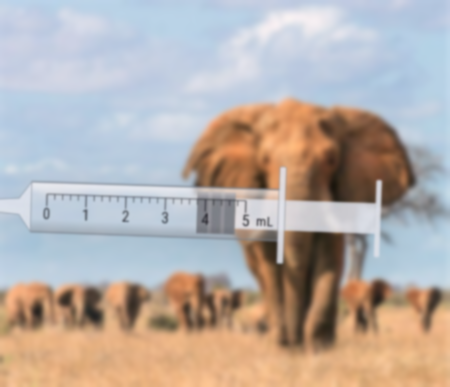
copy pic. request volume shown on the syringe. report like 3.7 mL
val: 3.8 mL
